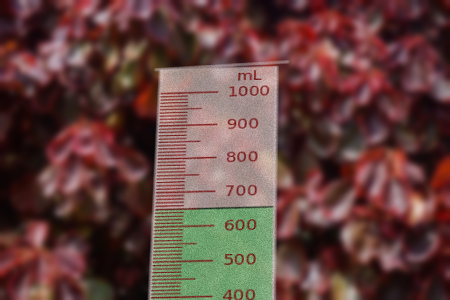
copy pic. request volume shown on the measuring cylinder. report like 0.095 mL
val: 650 mL
